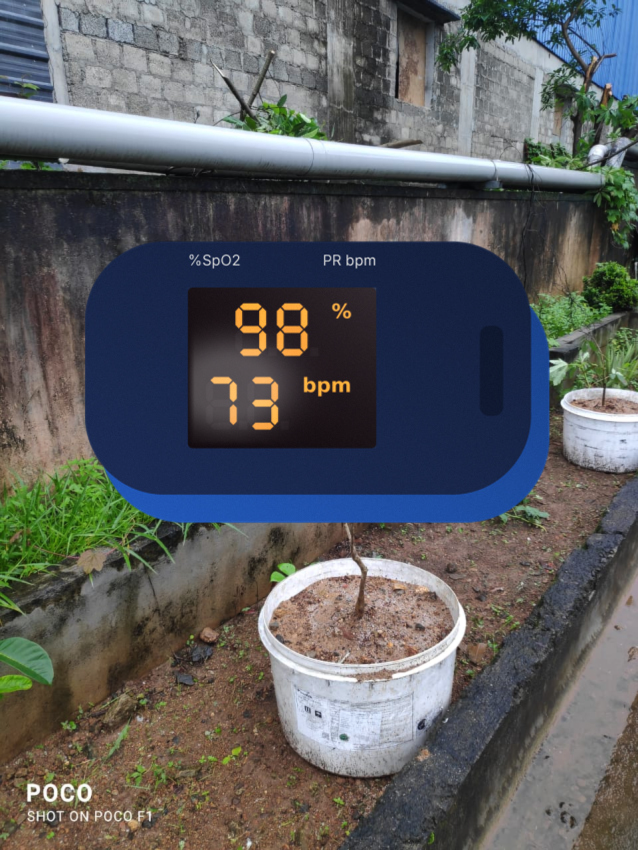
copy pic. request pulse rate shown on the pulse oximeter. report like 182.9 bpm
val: 73 bpm
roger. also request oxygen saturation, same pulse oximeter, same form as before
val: 98 %
